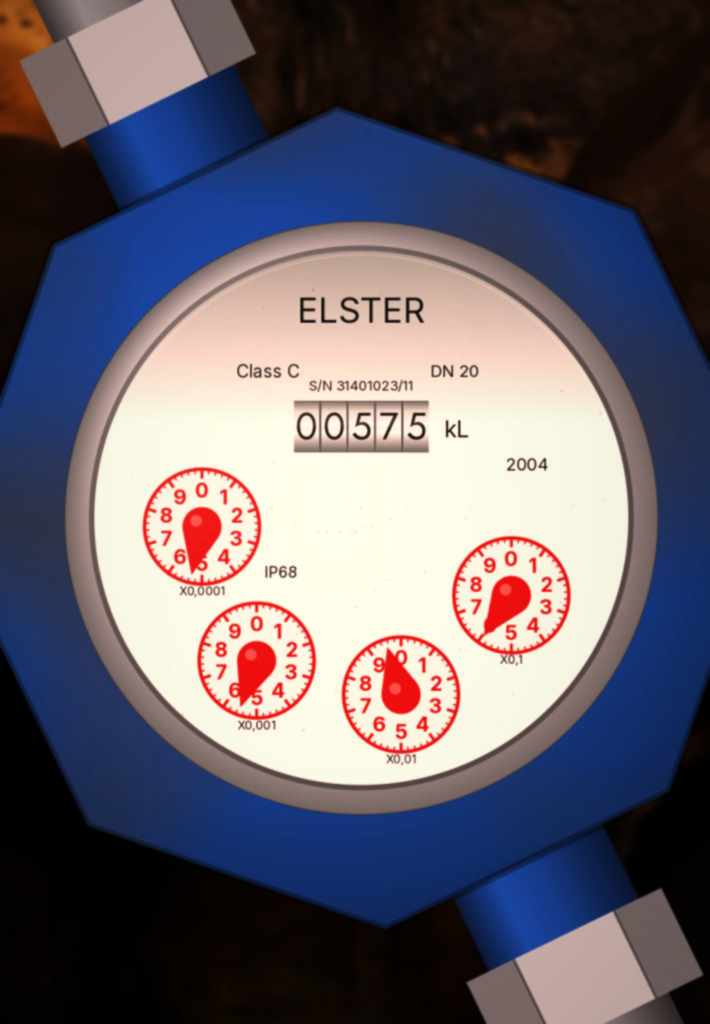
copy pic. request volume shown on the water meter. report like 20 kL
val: 575.5955 kL
